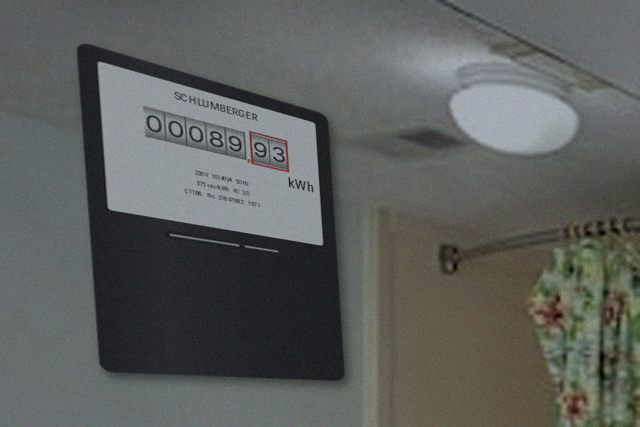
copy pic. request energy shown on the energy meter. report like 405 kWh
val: 89.93 kWh
